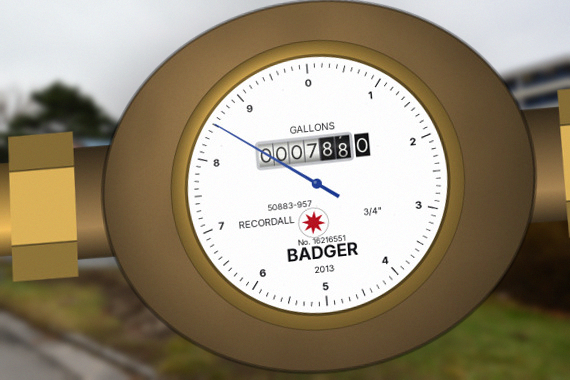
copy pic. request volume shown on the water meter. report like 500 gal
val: 7878.5 gal
